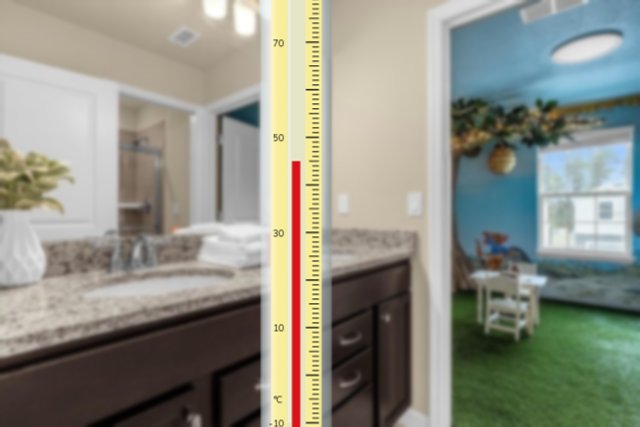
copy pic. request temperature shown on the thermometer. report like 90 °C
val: 45 °C
